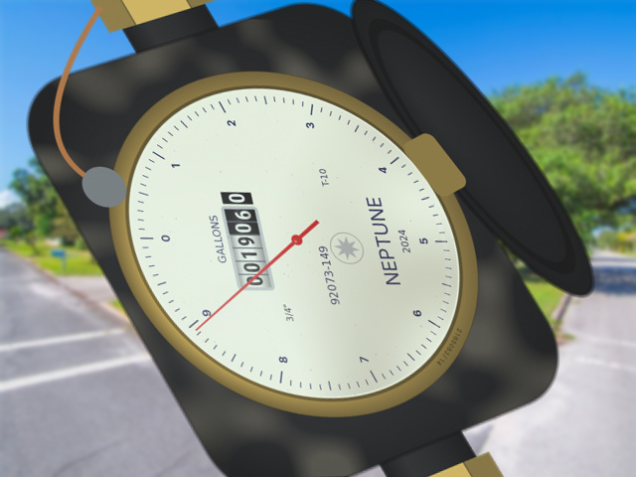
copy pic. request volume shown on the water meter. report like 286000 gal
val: 19058.9 gal
